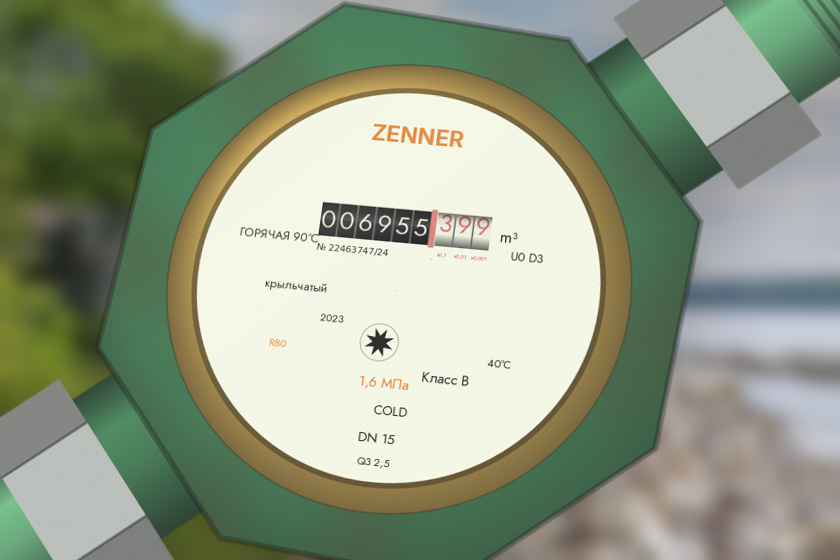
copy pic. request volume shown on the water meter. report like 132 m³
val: 6955.399 m³
